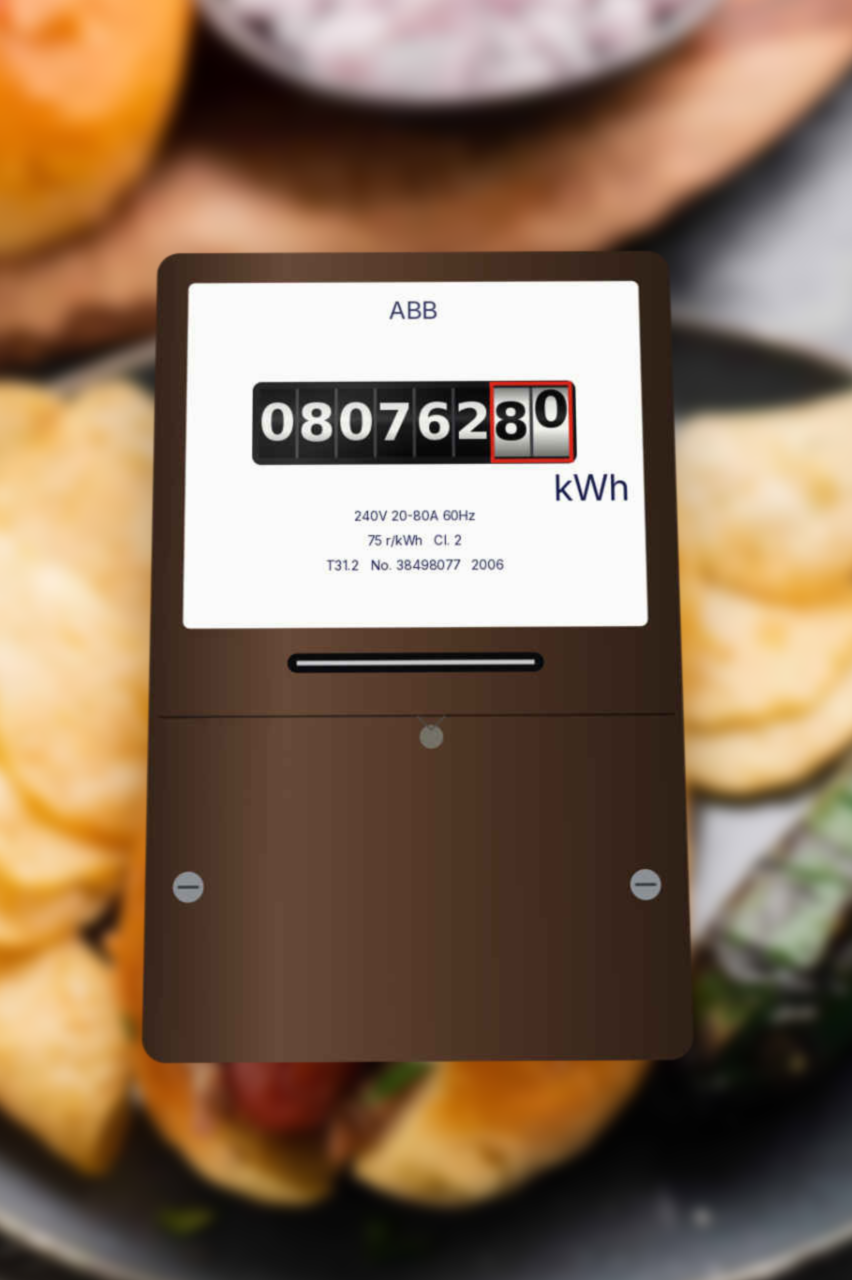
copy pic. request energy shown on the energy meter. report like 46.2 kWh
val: 80762.80 kWh
